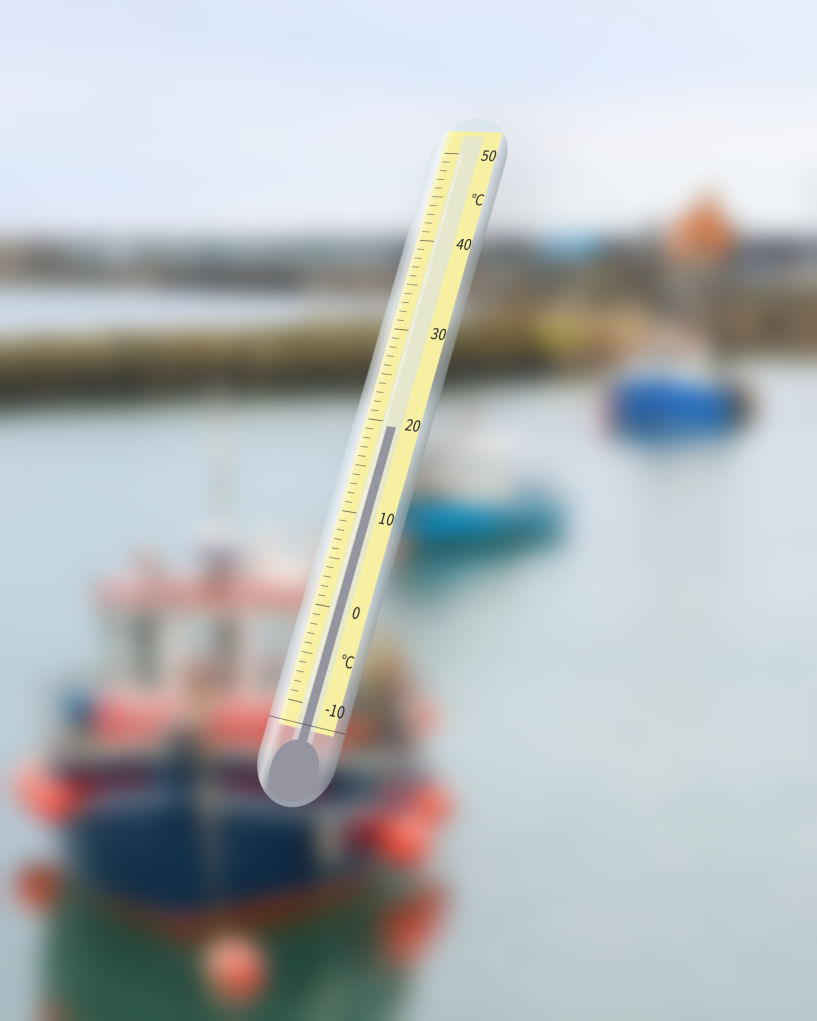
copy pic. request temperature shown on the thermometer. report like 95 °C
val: 19.5 °C
